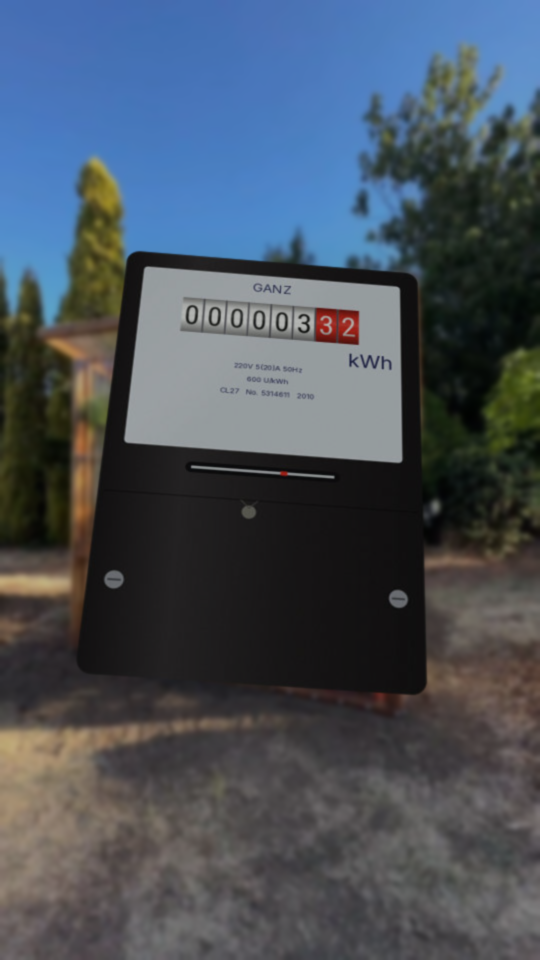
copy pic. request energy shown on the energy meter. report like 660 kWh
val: 3.32 kWh
